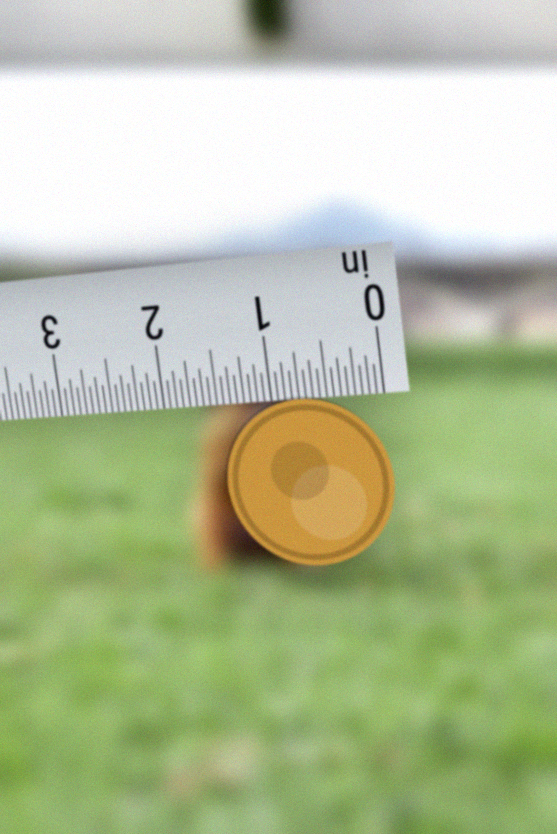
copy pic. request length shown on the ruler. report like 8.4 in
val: 1.5 in
